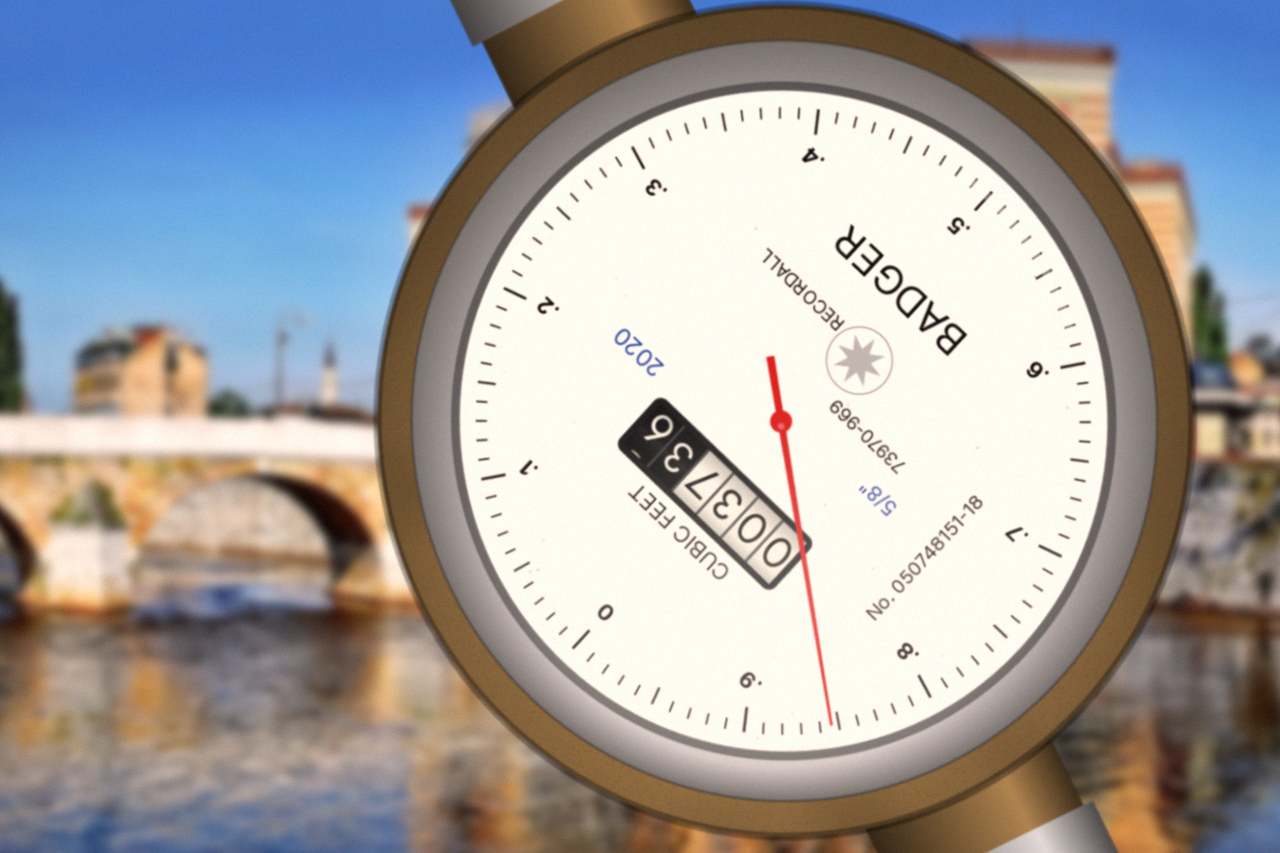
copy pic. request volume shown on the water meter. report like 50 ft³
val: 3735.85 ft³
